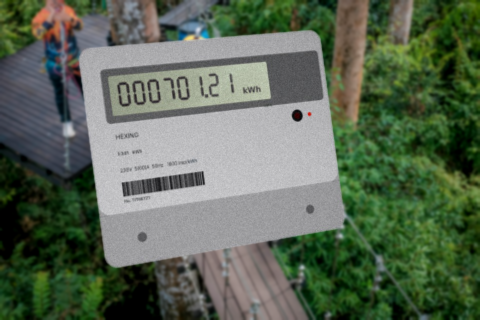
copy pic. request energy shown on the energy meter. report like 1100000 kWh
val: 701.21 kWh
